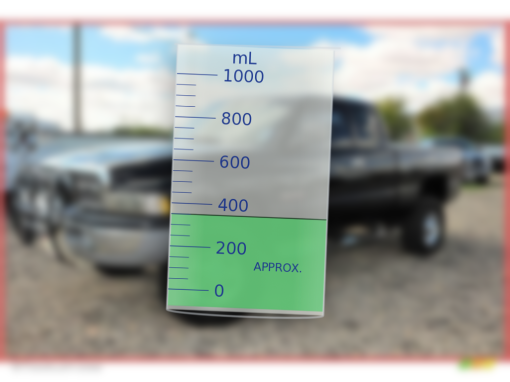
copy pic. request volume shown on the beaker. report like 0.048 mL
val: 350 mL
